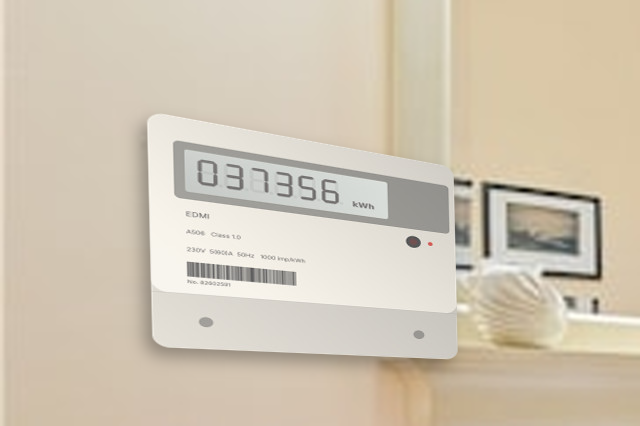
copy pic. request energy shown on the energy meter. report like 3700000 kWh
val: 37356 kWh
